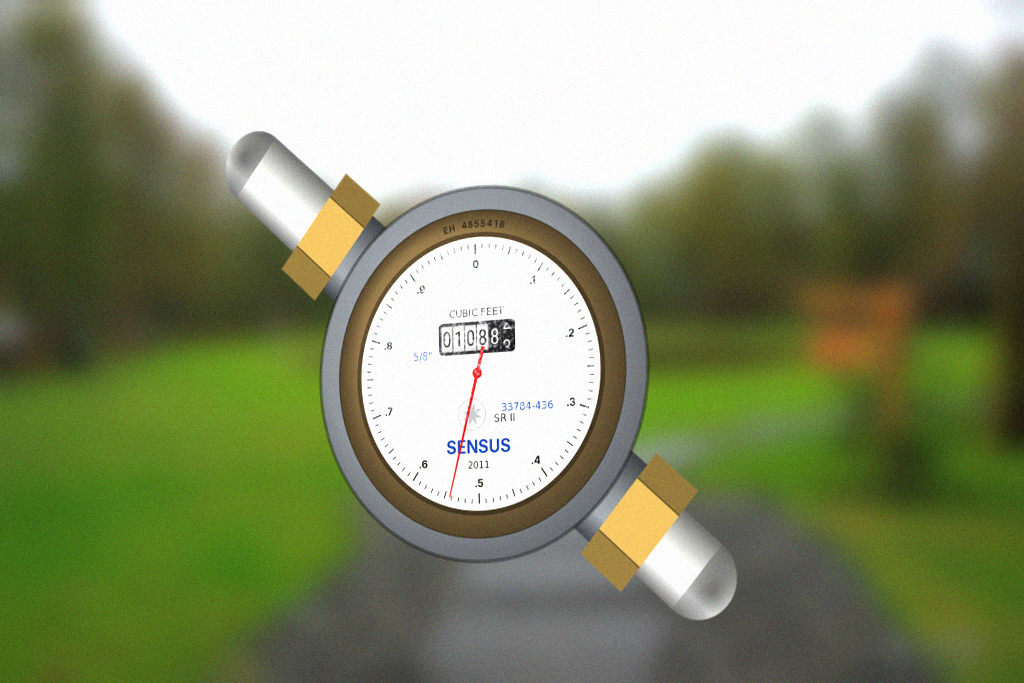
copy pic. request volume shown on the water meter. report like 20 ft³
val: 10882.54 ft³
